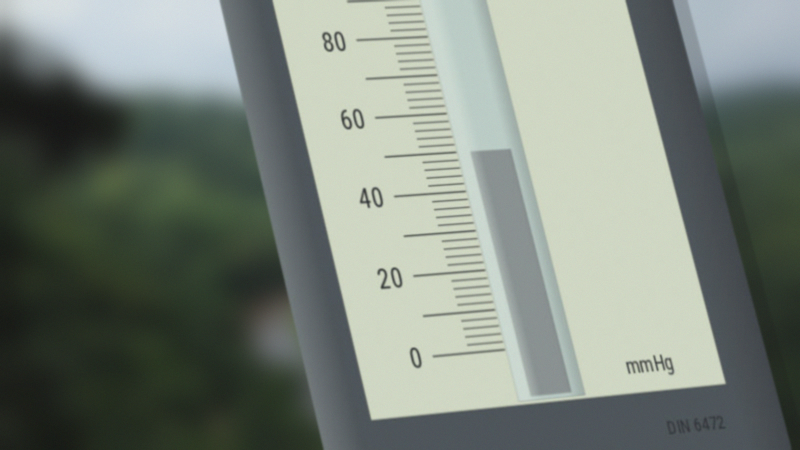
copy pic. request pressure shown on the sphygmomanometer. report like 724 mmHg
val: 50 mmHg
